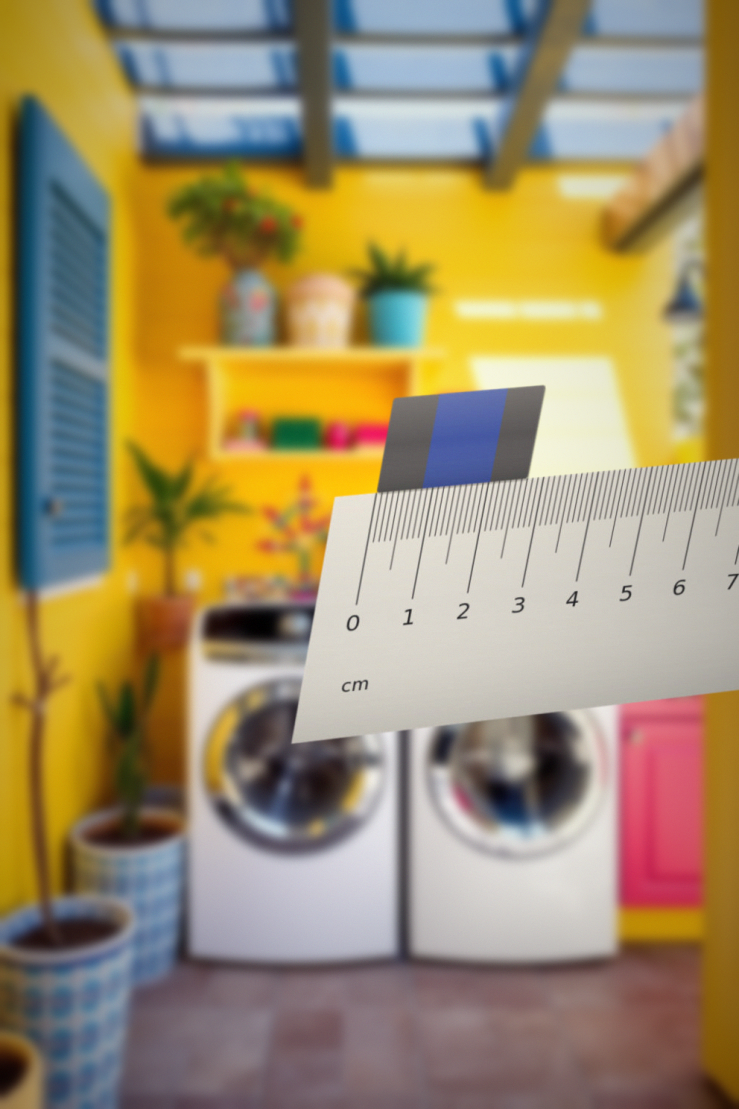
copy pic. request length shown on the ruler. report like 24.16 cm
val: 2.7 cm
